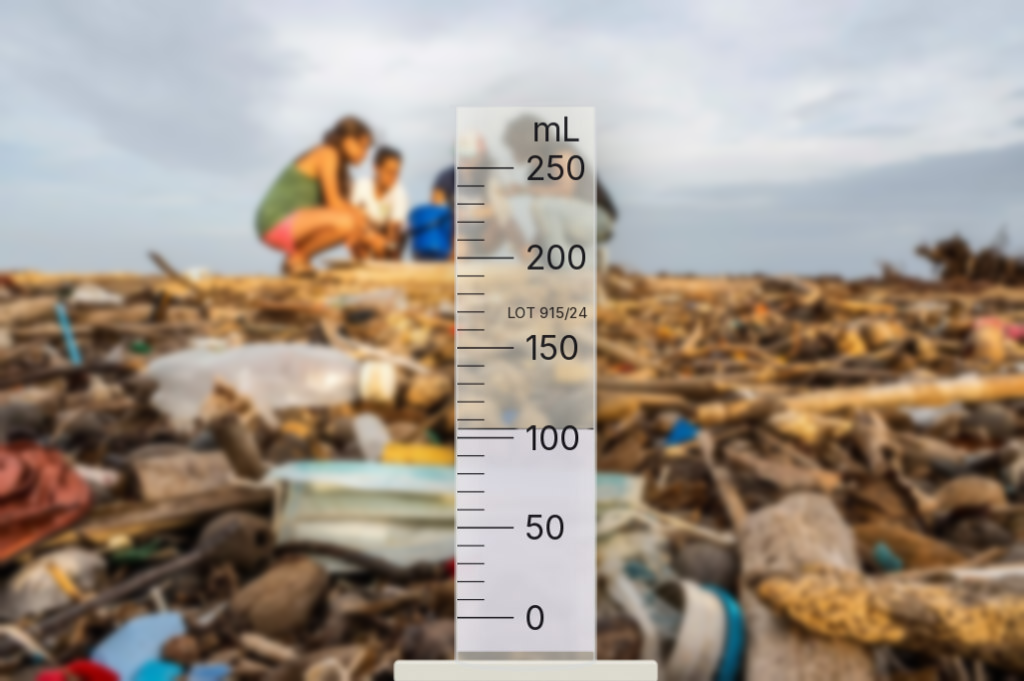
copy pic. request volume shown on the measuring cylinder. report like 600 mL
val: 105 mL
